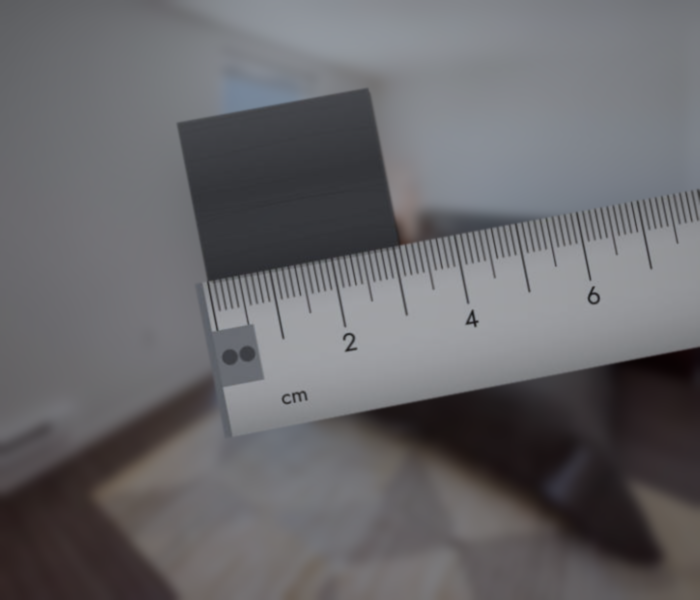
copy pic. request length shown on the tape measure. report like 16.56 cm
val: 3.1 cm
